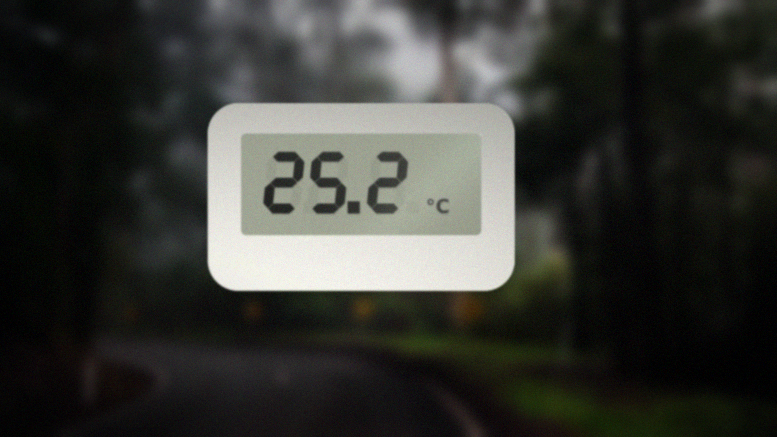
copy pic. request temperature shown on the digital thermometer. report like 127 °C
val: 25.2 °C
